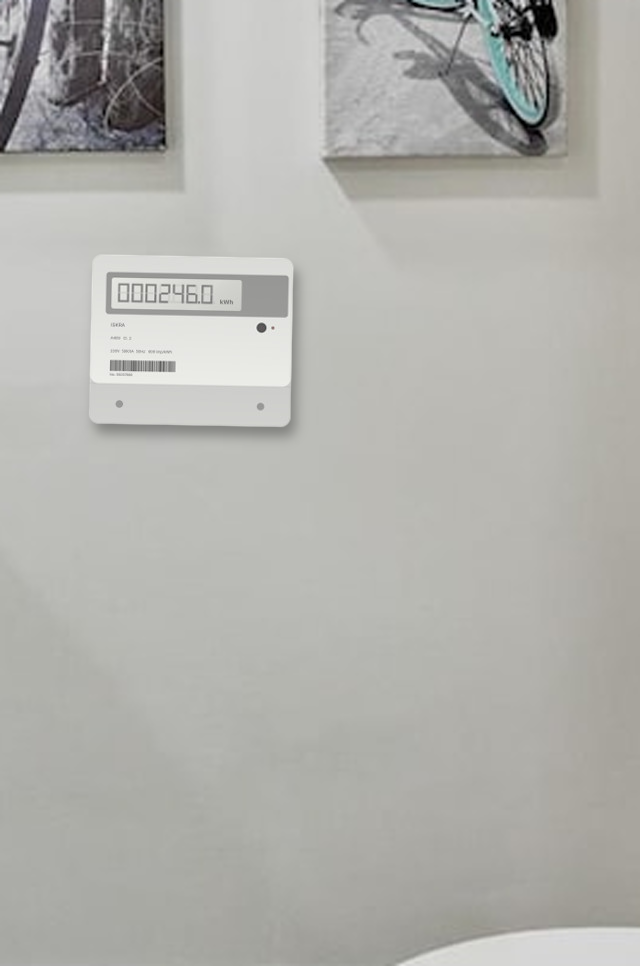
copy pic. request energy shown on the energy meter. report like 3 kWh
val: 246.0 kWh
